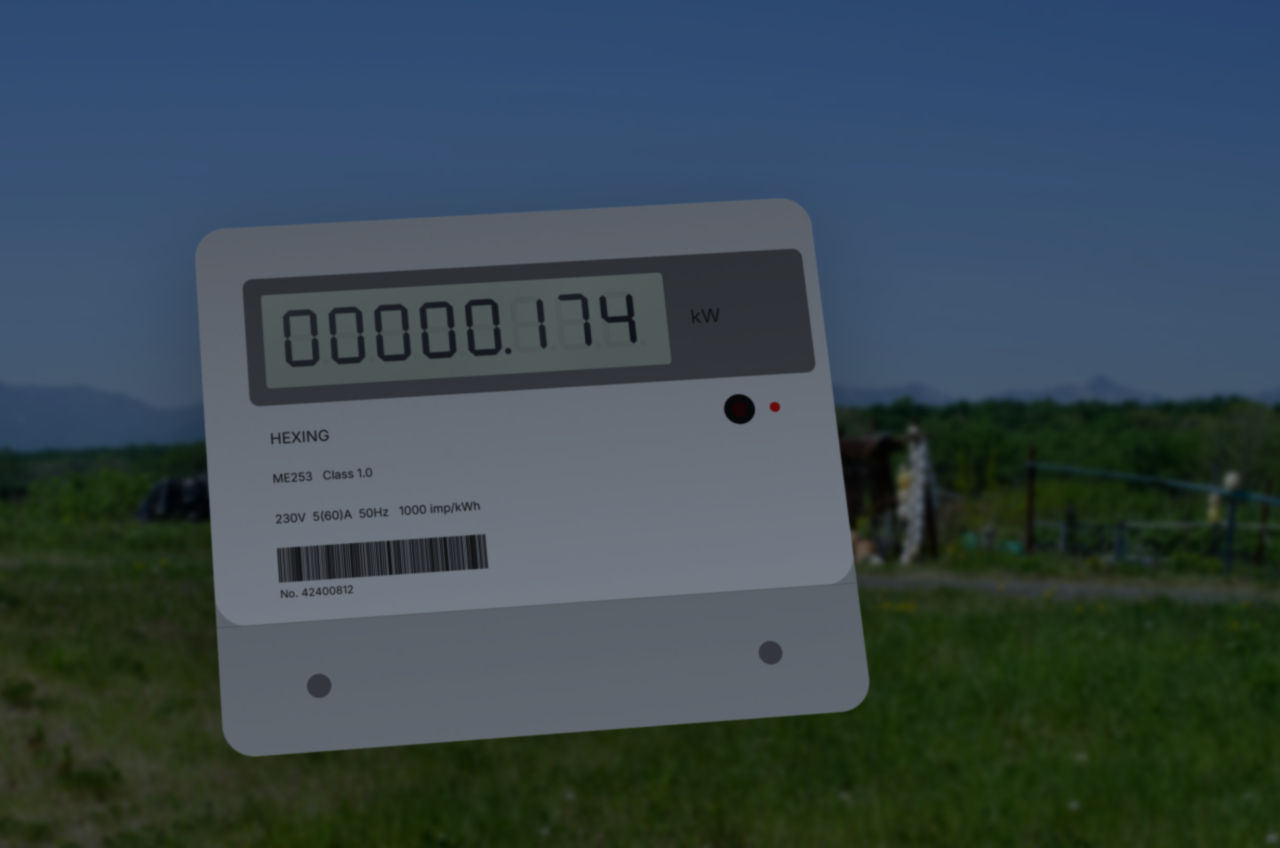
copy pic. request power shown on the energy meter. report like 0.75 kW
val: 0.174 kW
